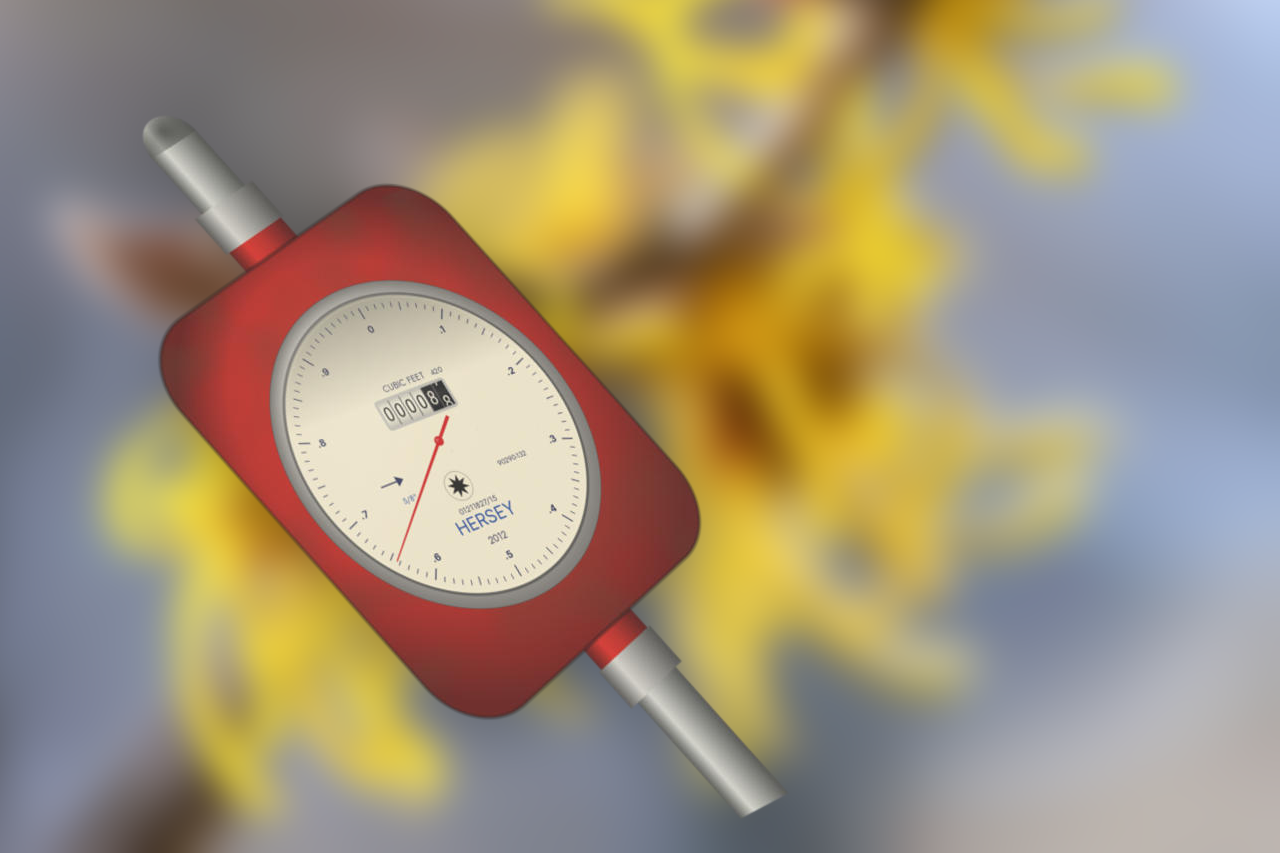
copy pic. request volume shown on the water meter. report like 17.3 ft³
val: 87.64 ft³
